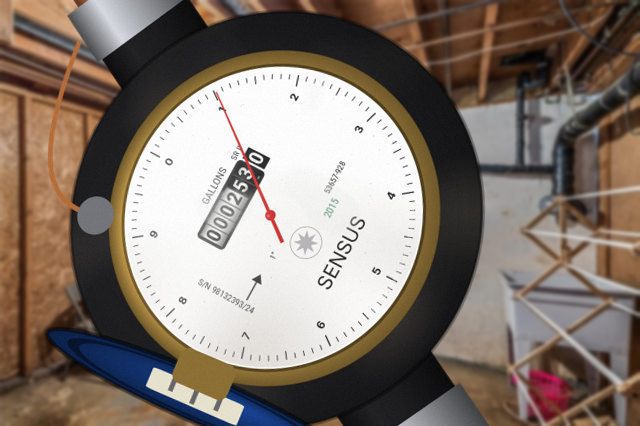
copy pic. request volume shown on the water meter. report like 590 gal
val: 2531.0 gal
